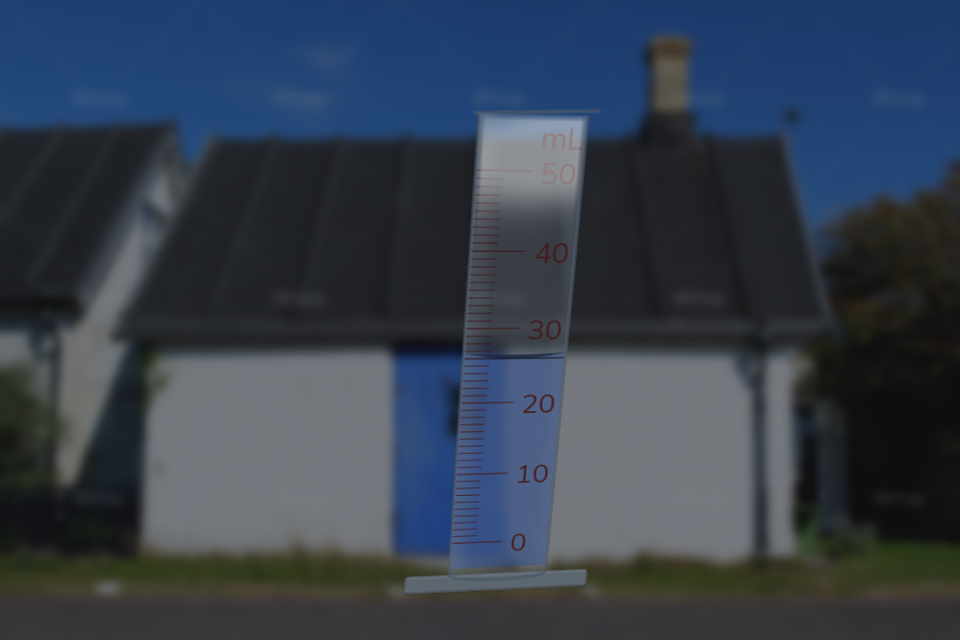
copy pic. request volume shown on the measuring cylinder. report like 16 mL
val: 26 mL
